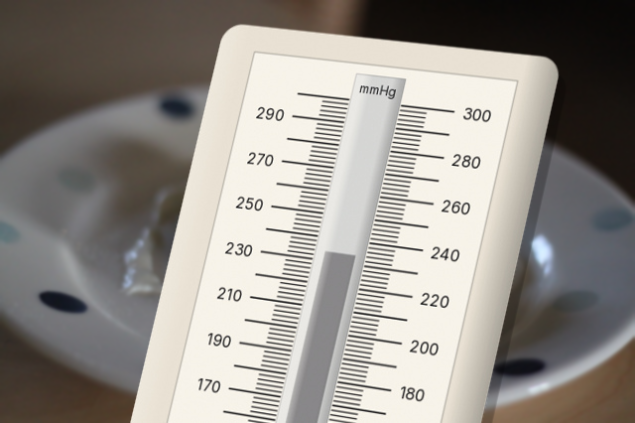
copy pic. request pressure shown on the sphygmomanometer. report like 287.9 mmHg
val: 234 mmHg
